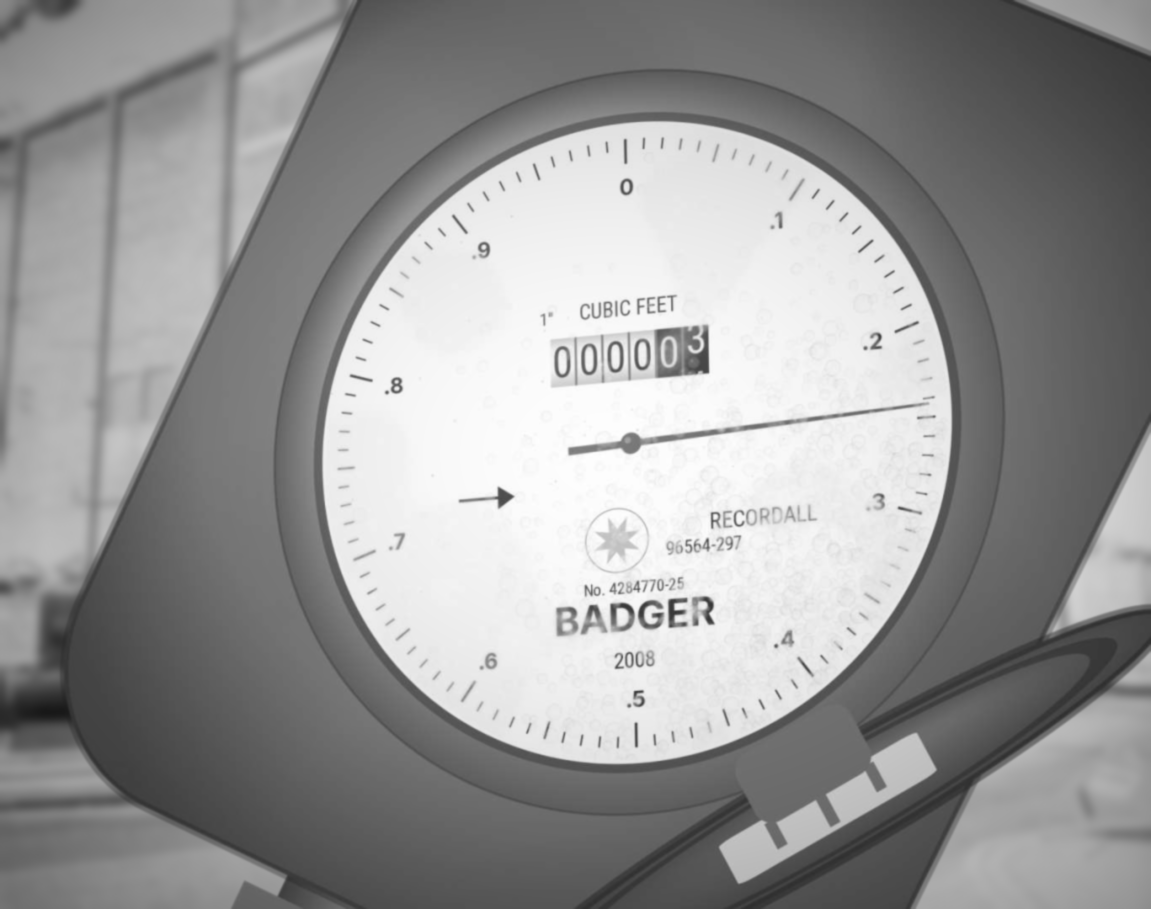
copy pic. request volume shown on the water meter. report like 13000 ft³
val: 3.24 ft³
